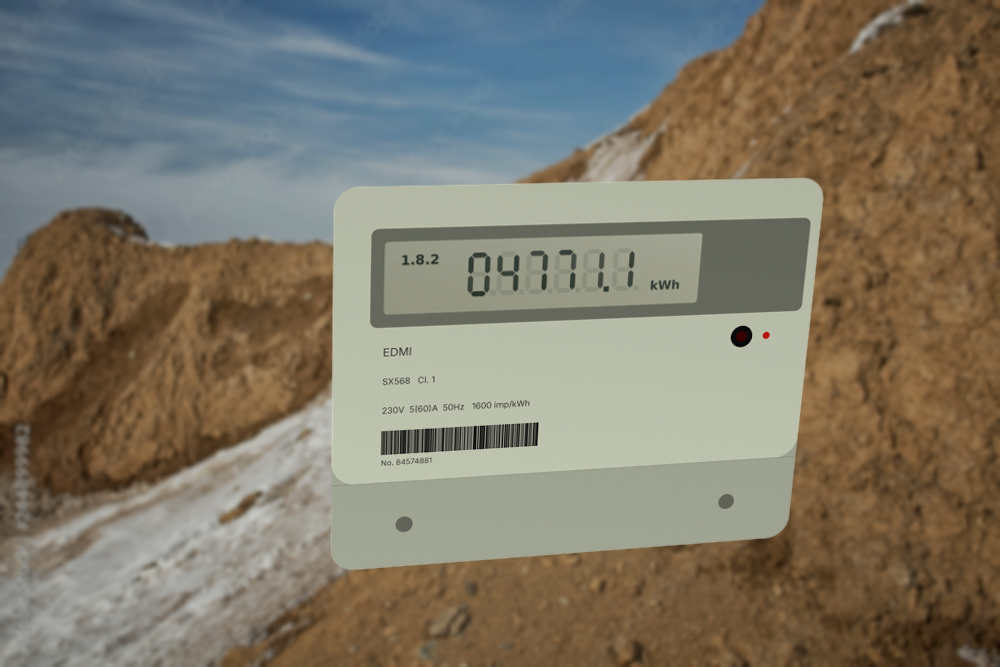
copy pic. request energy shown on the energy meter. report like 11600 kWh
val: 4771.1 kWh
